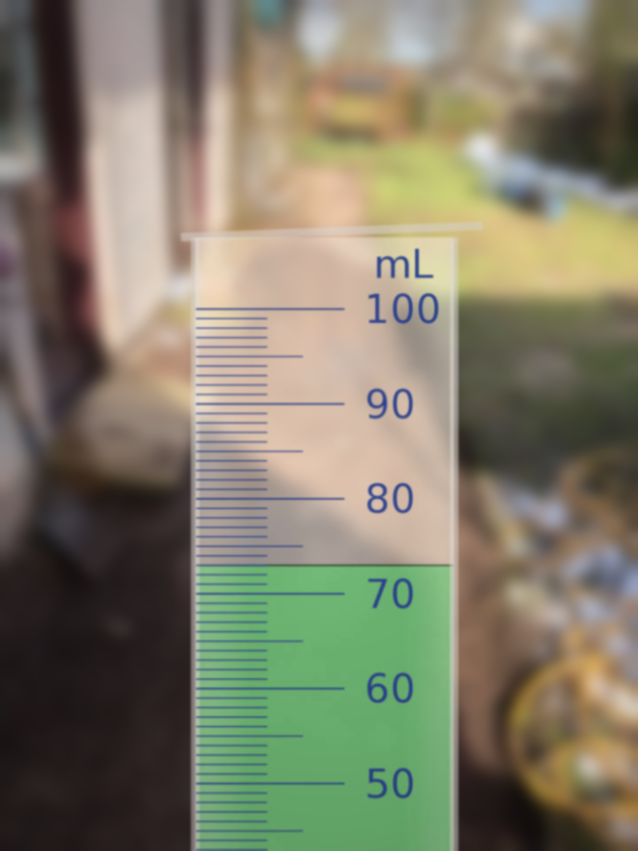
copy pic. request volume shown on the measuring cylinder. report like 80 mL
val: 73 mL
